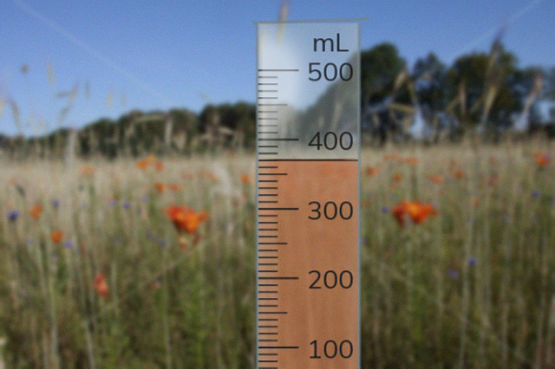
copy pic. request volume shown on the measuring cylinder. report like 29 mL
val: 370 mL
